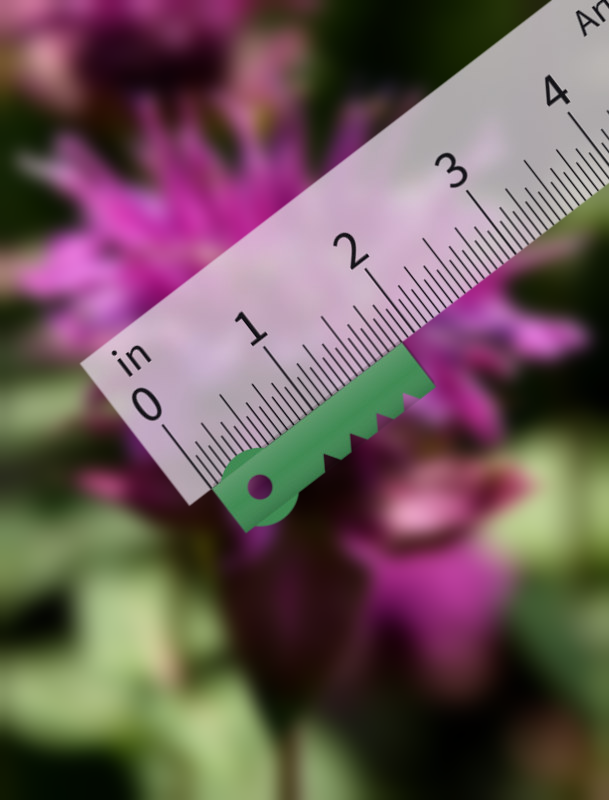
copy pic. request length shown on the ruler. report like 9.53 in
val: 1.875 in
